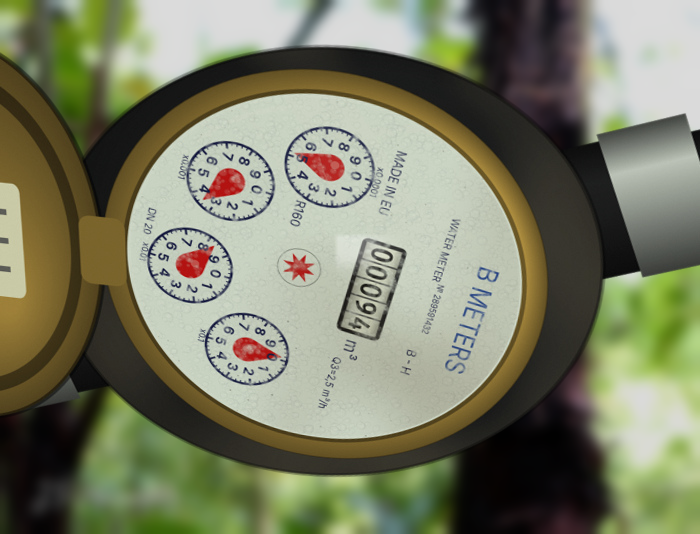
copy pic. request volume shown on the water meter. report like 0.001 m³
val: 93.9835 m³
